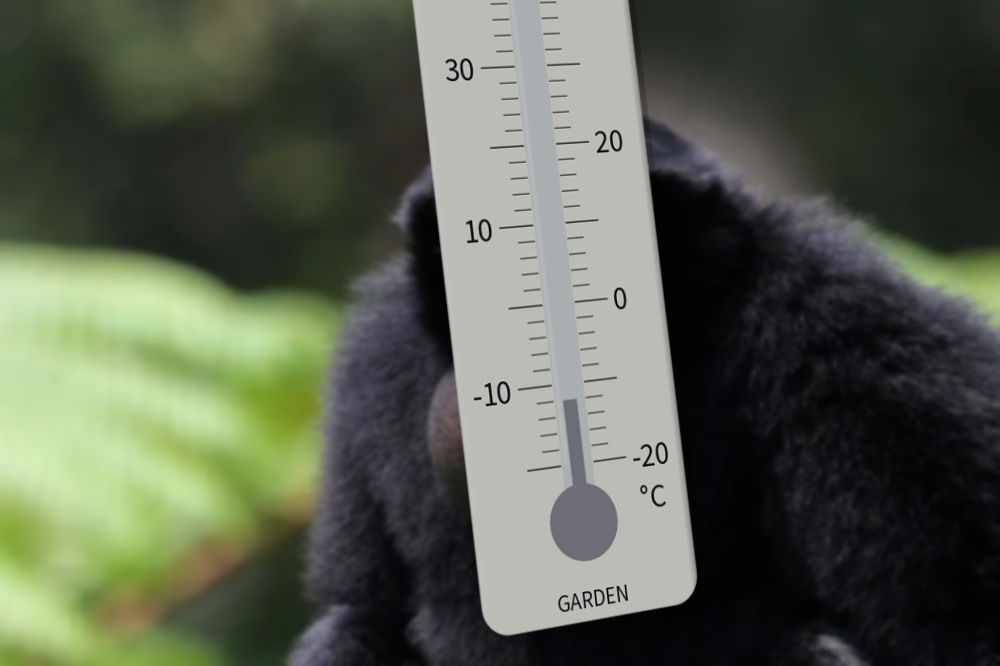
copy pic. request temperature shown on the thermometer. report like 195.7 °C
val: -12 °C
